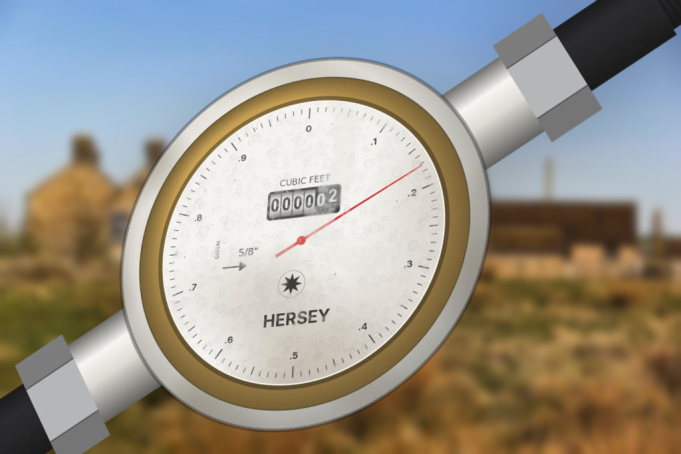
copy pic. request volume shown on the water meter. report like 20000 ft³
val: 2.17 ft³
